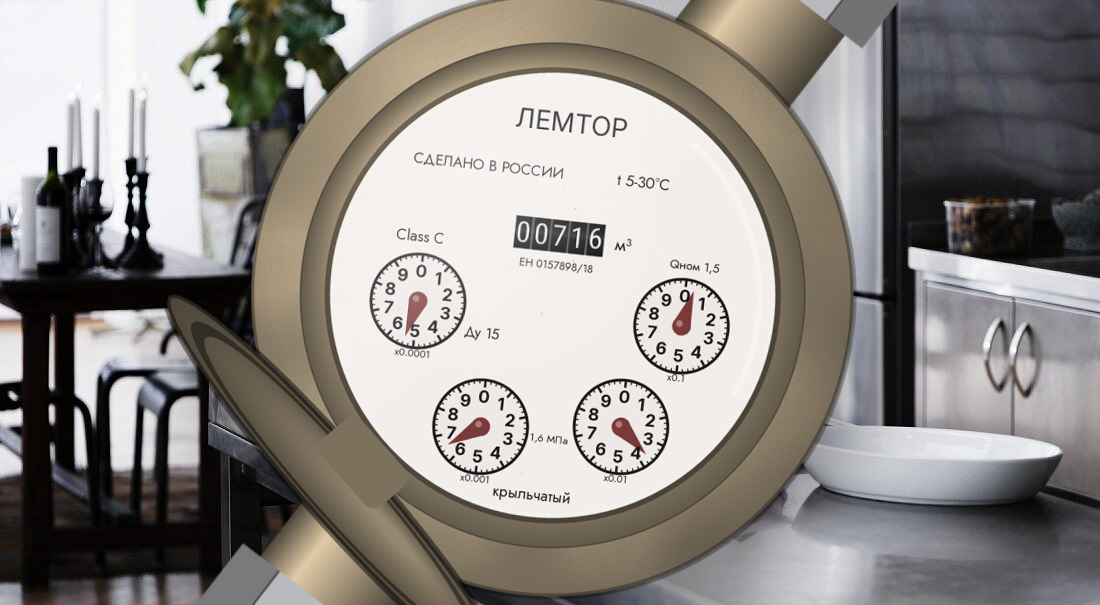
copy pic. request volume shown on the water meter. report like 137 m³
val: 716.0365 m³
